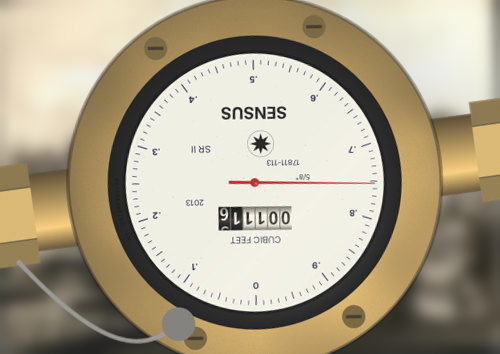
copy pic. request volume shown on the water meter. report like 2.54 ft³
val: 1115.75 ft³
